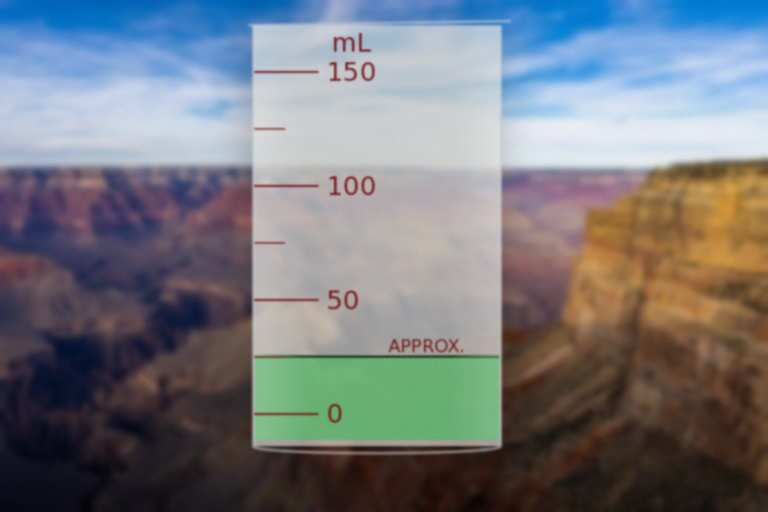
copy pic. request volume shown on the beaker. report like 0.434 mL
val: 25 mL
